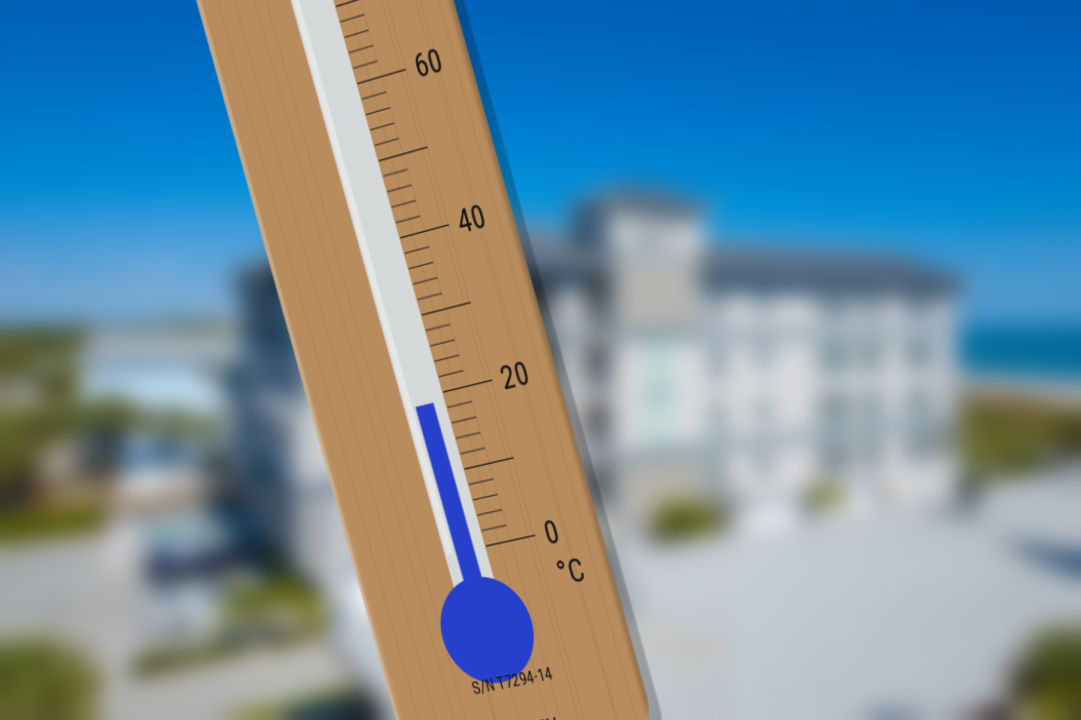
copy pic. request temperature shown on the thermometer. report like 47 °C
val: 19 °C
